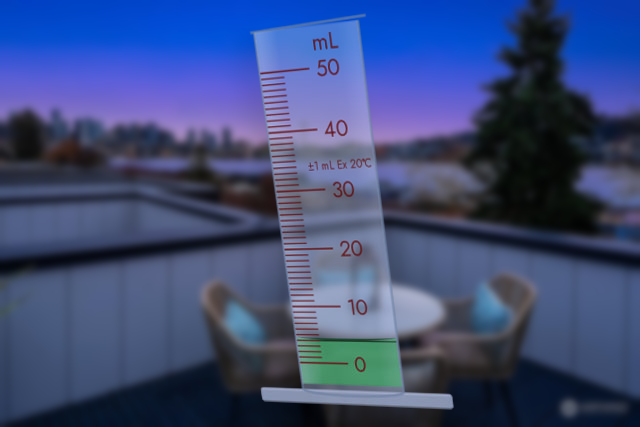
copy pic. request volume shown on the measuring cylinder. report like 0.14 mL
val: 4 mL
